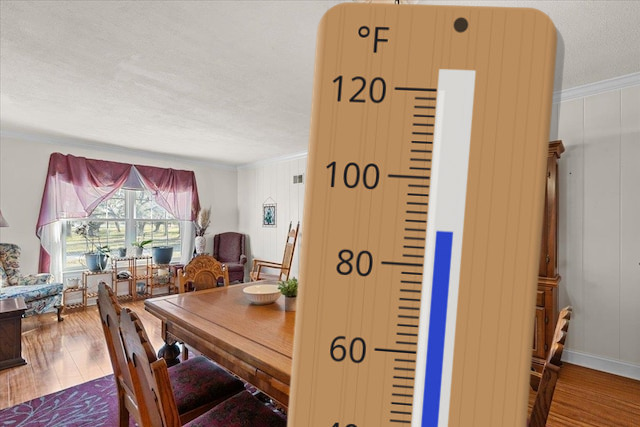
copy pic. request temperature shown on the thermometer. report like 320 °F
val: 88 °F
